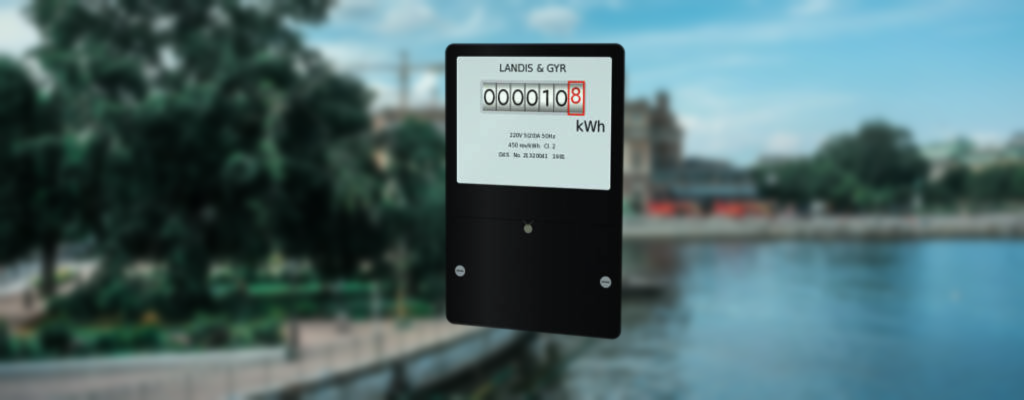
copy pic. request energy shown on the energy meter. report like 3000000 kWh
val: 10.8 kWh
